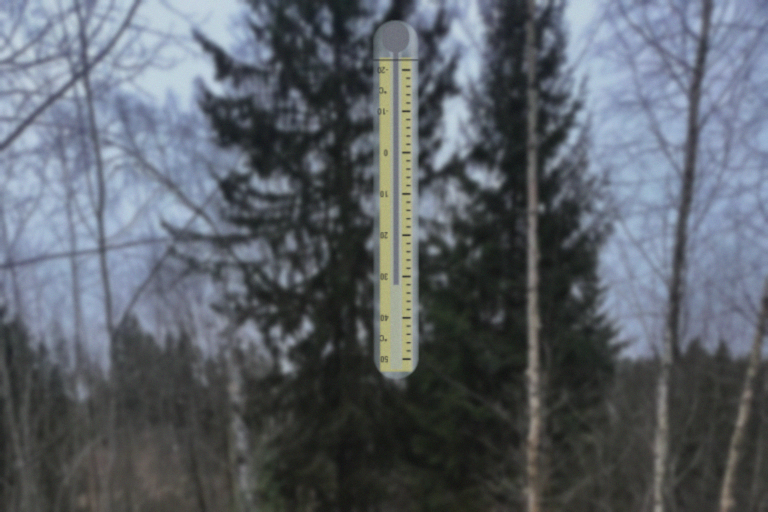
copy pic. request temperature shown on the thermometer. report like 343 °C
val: 32 °C
